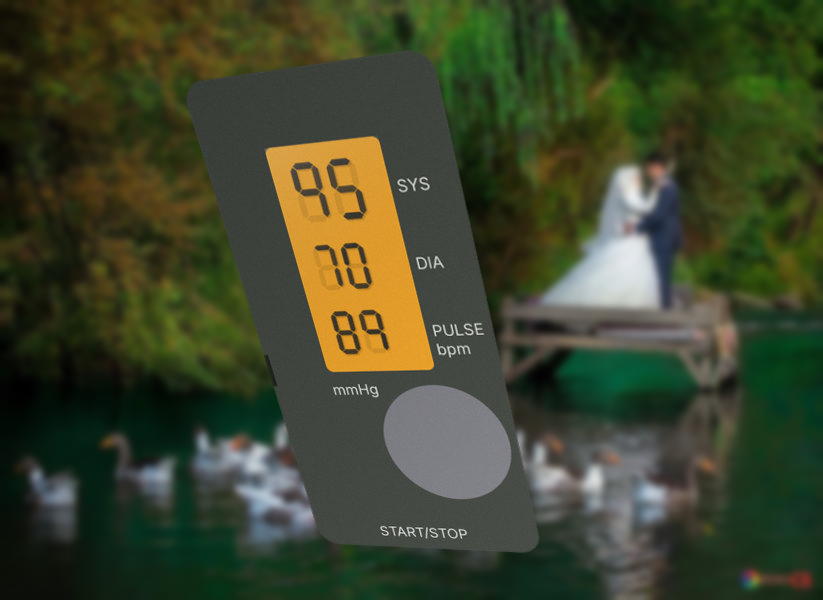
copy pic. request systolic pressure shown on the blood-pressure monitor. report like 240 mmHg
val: 95 mmHg
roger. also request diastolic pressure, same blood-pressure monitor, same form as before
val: 70 mmHg
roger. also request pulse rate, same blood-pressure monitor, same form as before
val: 89 bpm
